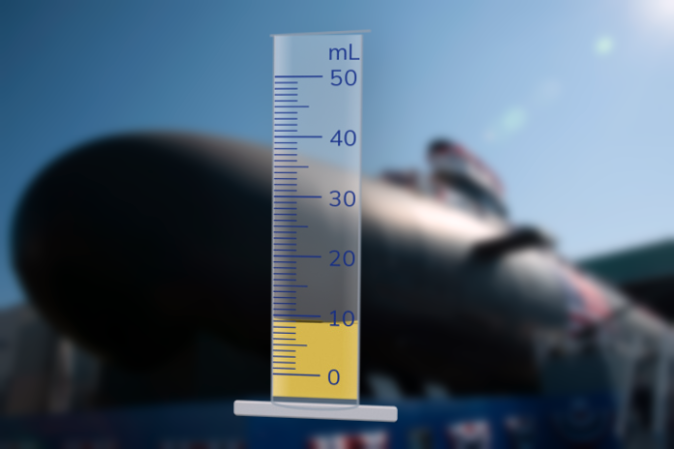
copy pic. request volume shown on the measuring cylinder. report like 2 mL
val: 9 mL
